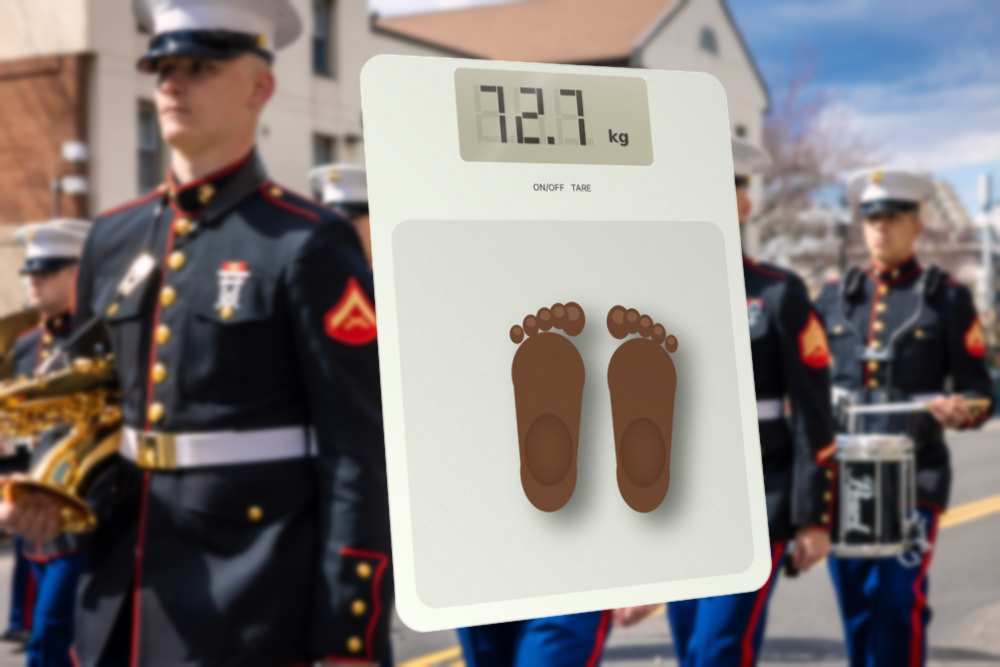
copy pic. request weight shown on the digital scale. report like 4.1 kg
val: 72.7 kg
